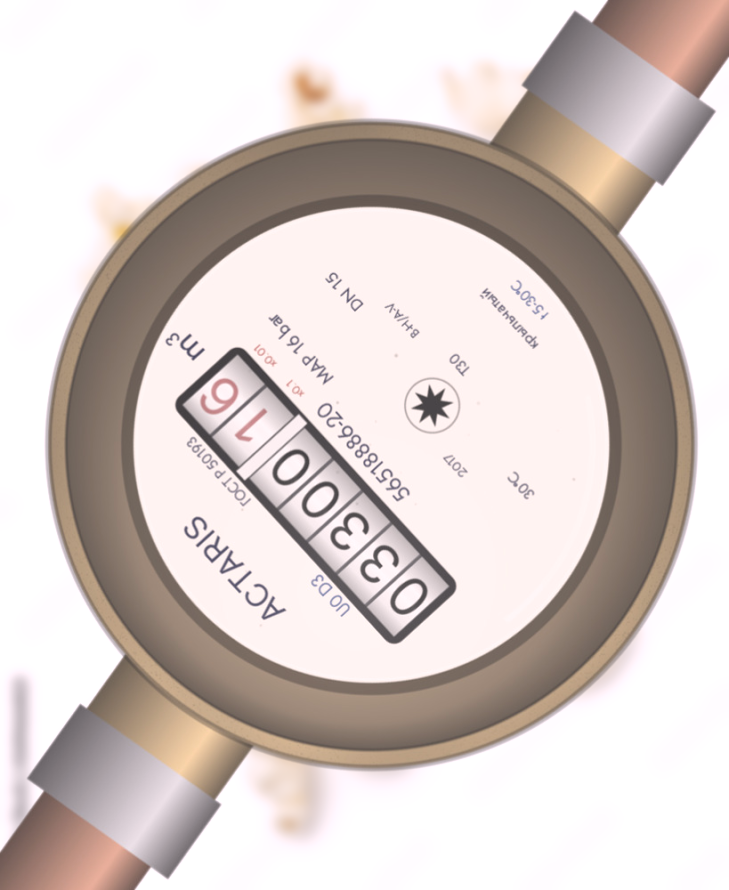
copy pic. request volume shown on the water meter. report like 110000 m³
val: 3300.16 m³
